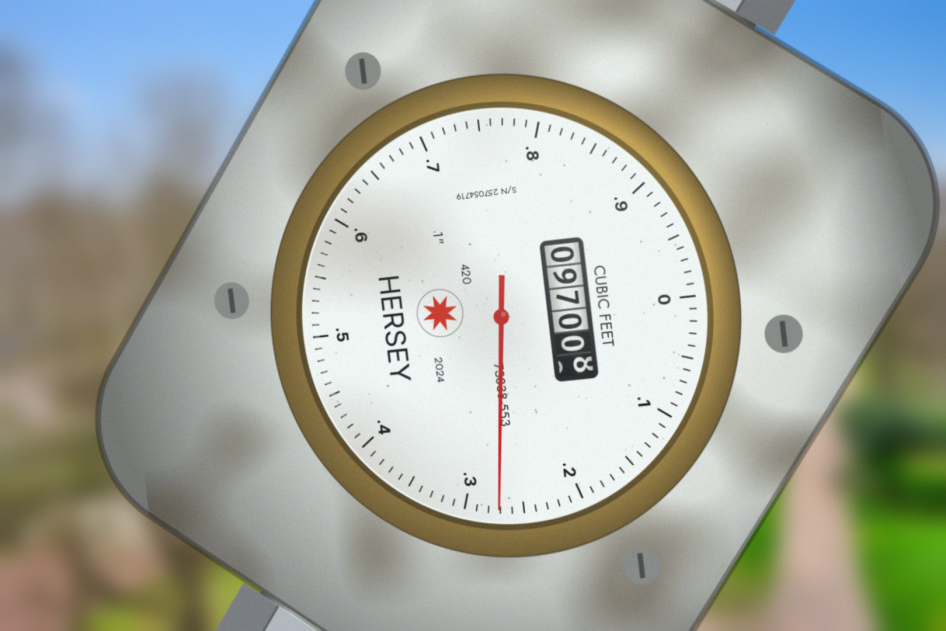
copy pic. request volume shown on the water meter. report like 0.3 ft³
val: 97008.27 ft³
